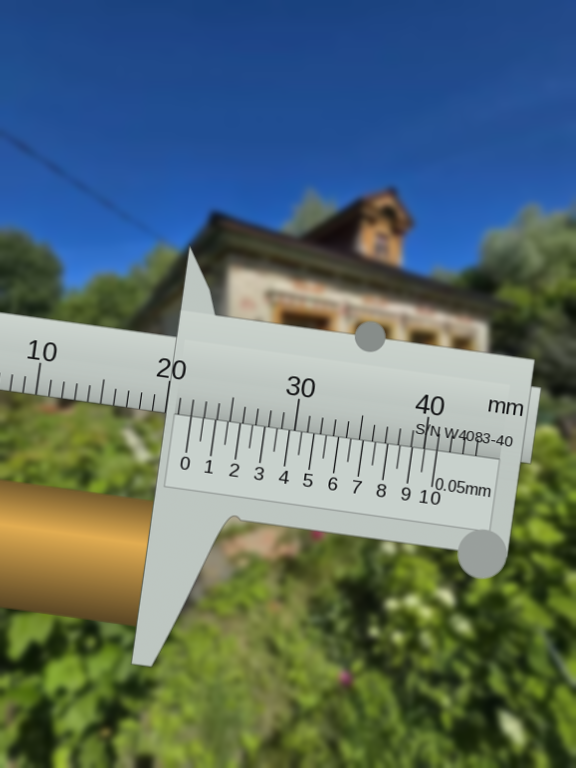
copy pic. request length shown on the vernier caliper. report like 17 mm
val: 22.0 mm
